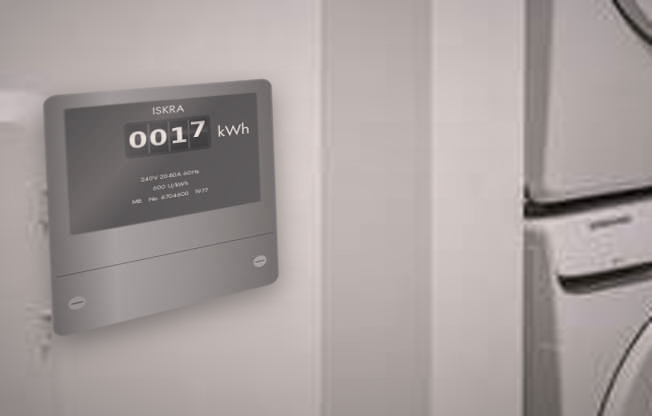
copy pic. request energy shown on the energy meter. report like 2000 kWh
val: 17 kWh
